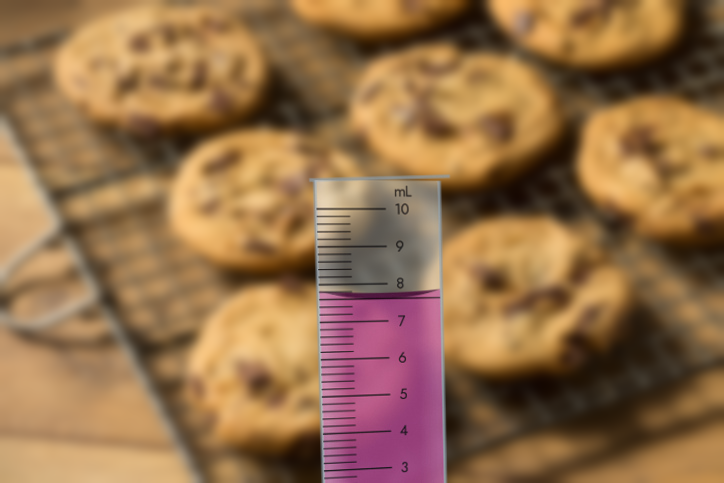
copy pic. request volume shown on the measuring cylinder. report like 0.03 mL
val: 7.6 mL
